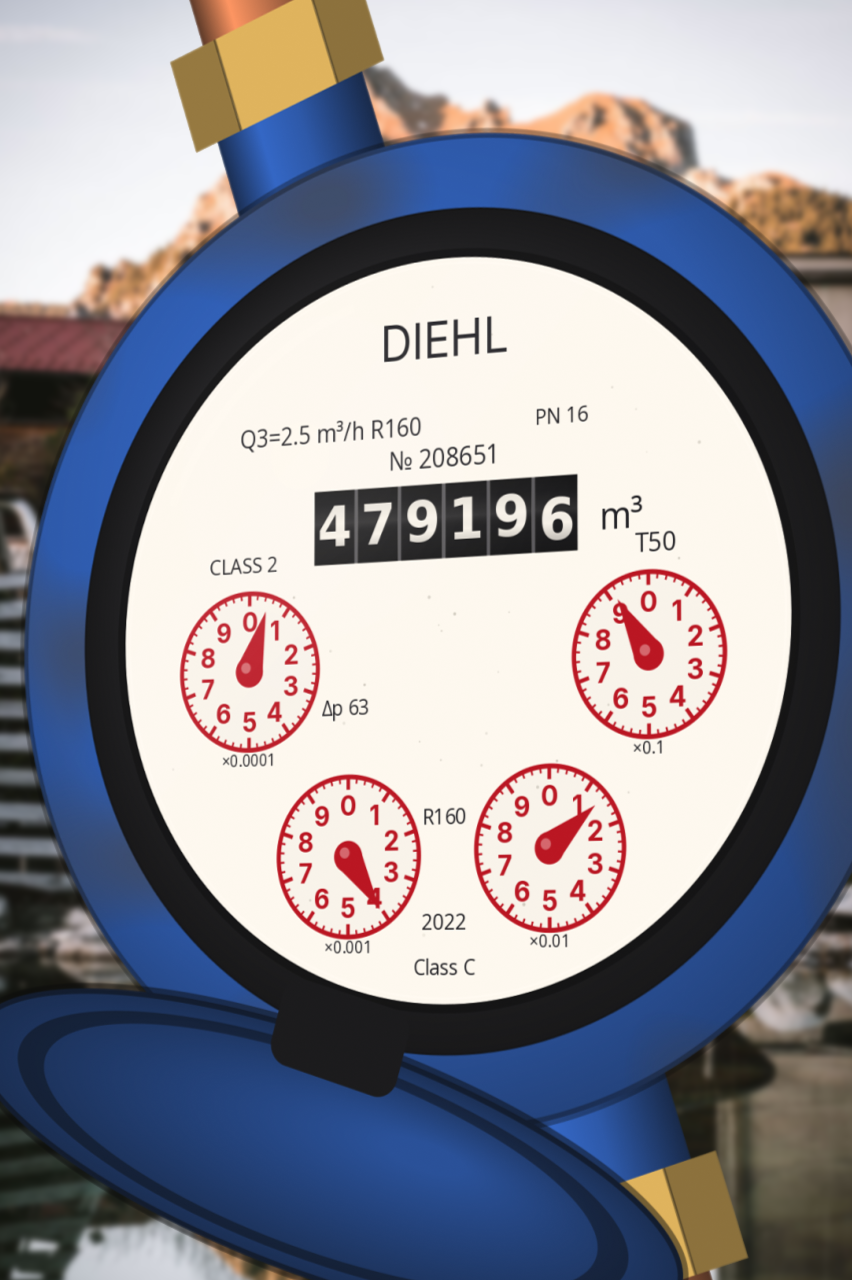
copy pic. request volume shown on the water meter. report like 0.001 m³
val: 479195.9140 m³
